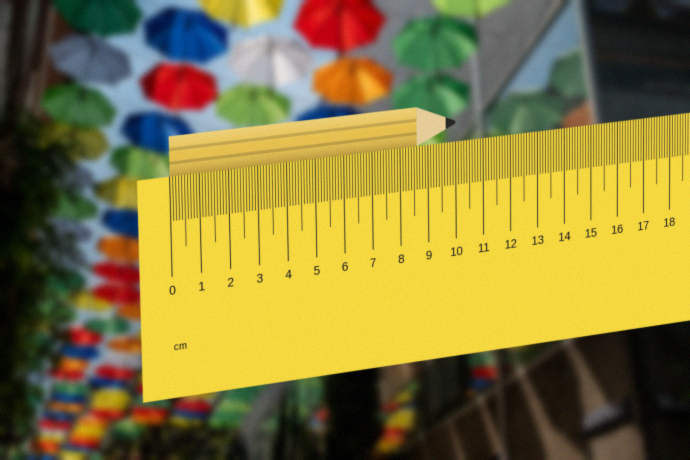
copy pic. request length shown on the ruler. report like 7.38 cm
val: 10 cm
